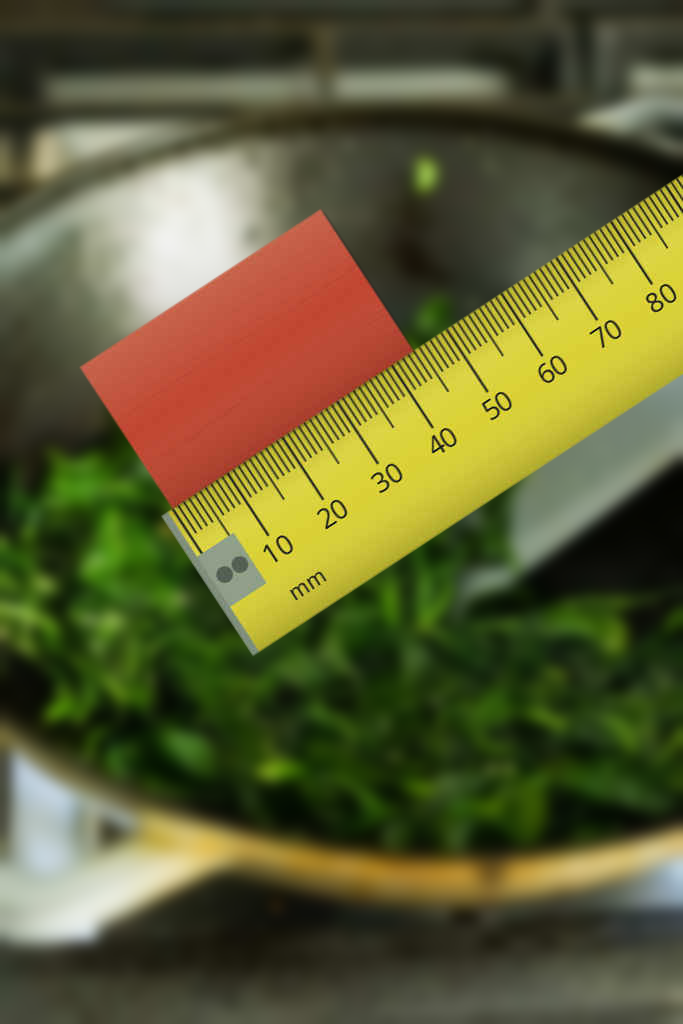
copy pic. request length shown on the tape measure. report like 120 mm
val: 44 mm
